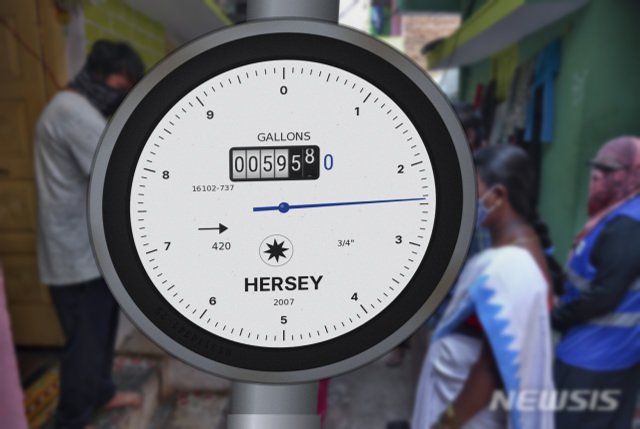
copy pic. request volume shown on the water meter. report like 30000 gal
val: 59582.4 gal
